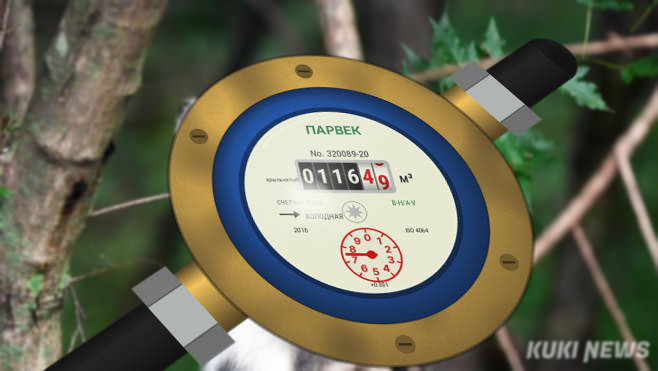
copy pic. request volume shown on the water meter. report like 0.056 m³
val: 116.487 m³
